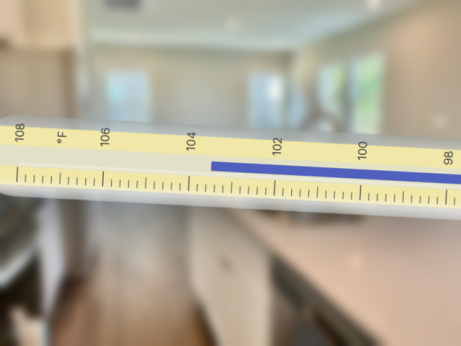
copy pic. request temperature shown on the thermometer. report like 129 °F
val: 103.5 °F
